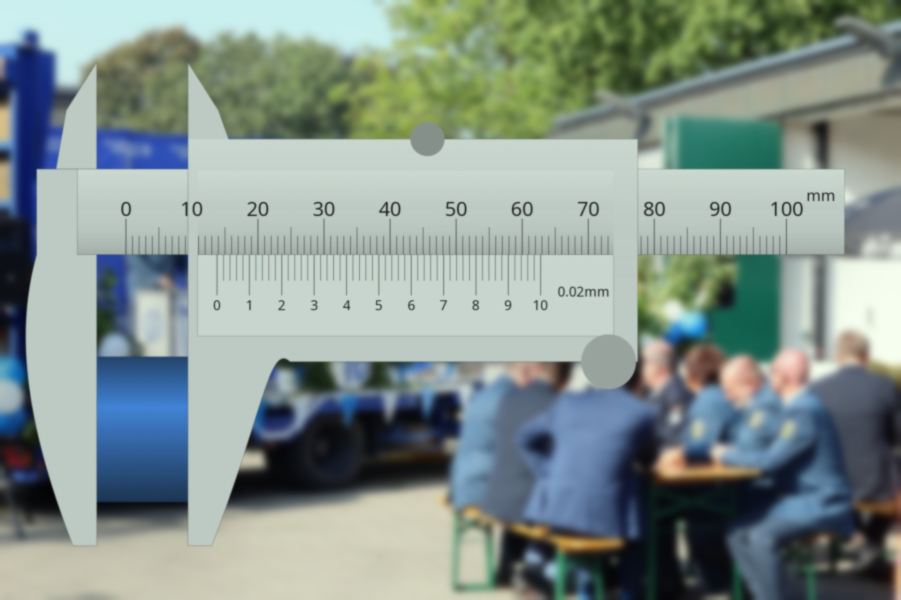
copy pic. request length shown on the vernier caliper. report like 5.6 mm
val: 13.8 mm
